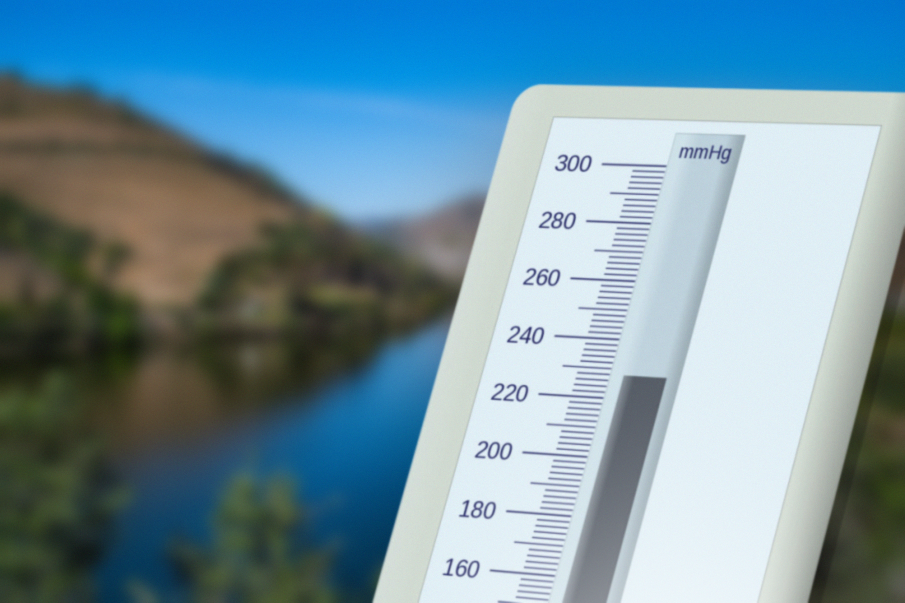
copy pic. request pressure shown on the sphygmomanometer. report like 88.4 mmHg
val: 228 mmHg
